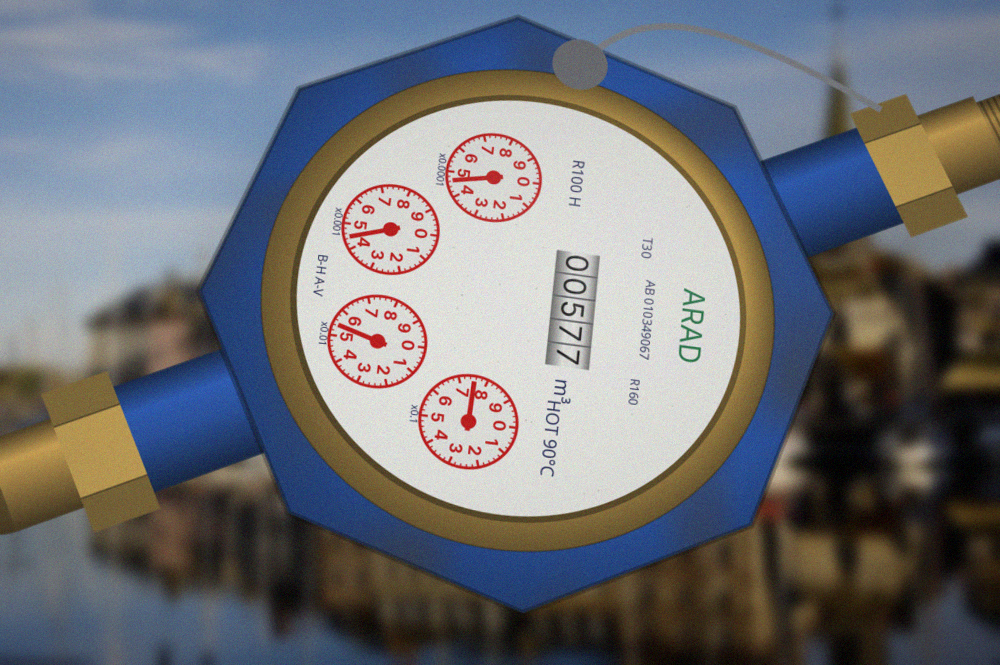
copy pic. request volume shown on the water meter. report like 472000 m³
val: 577.7544 m³
